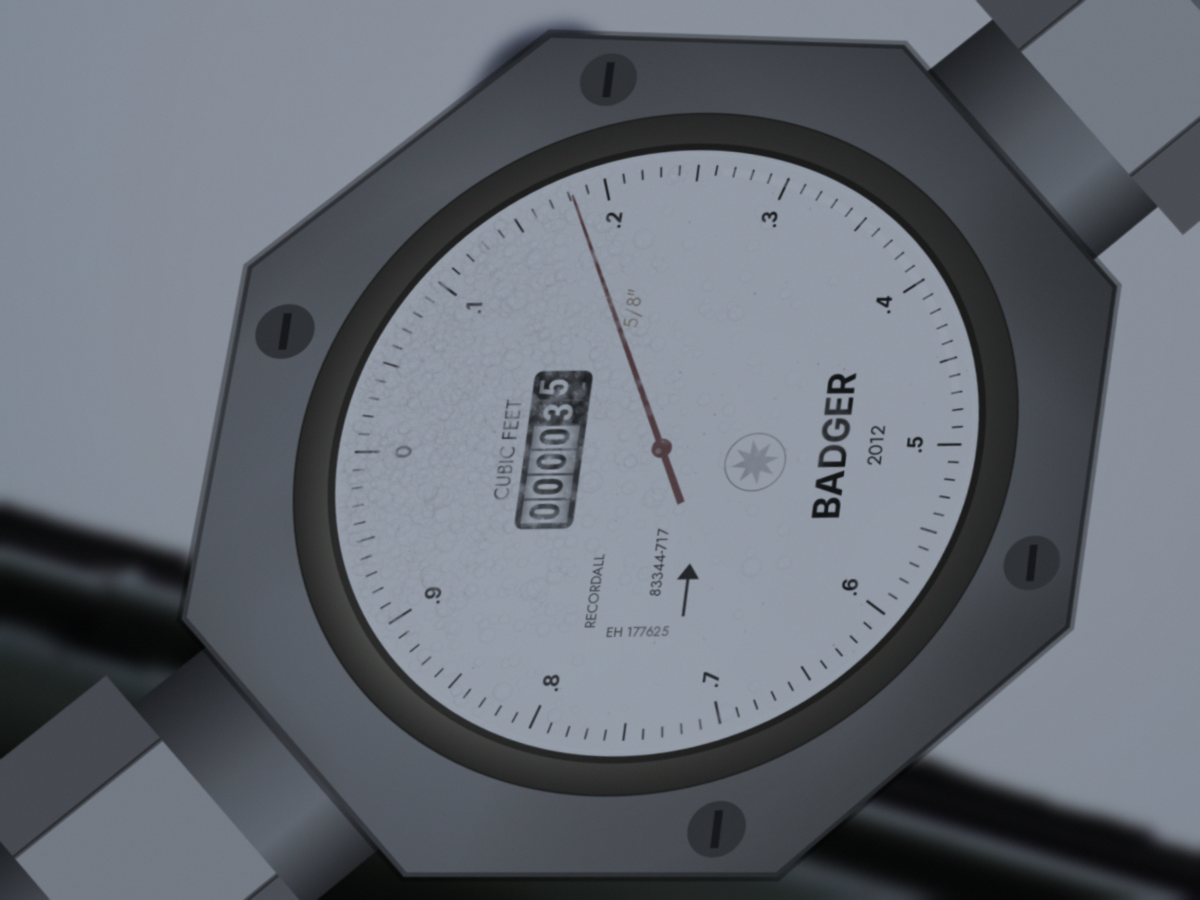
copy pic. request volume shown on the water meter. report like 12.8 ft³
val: 35.18 ft³
